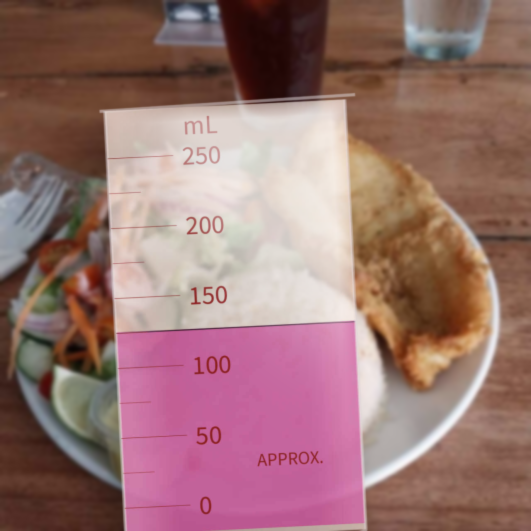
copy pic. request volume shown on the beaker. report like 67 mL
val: 125 mL
